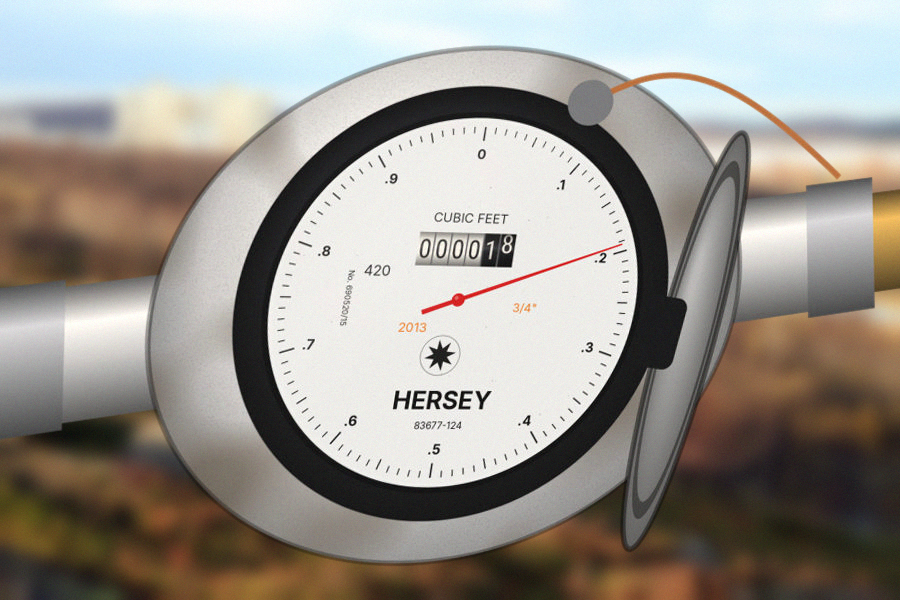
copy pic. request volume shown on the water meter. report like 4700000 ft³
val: 18.19 ft³
